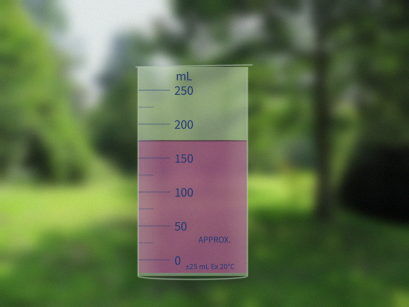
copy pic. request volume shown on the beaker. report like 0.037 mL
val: 175 mL
